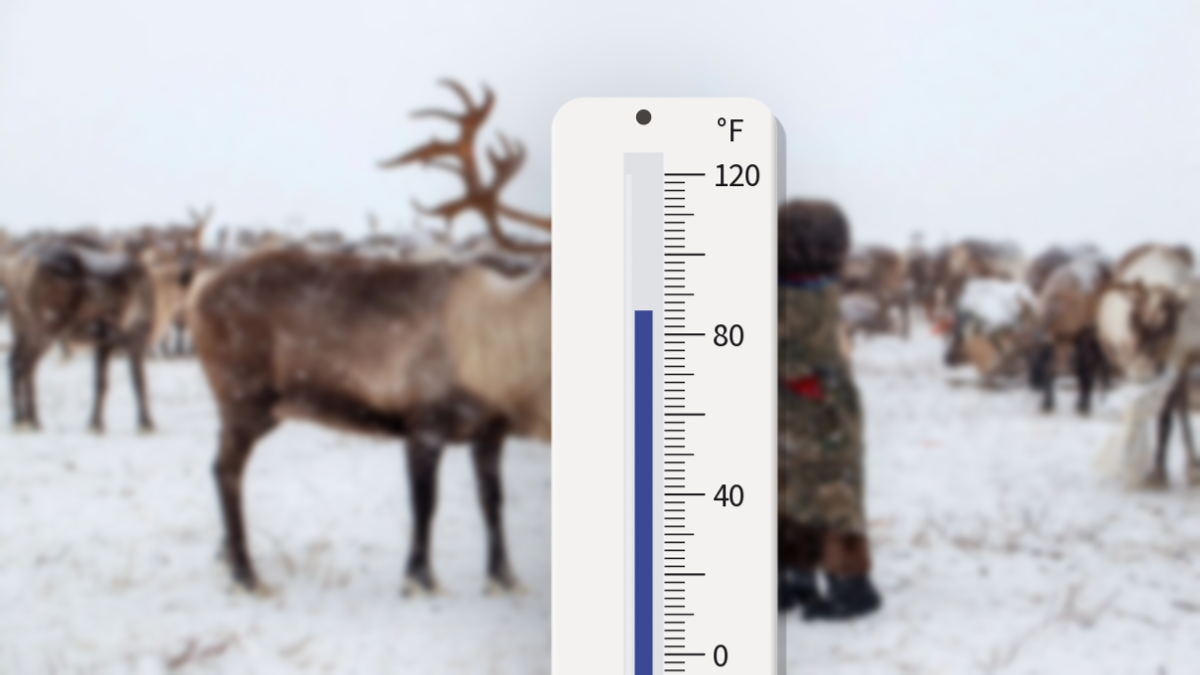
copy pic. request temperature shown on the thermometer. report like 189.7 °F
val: 86 °F
